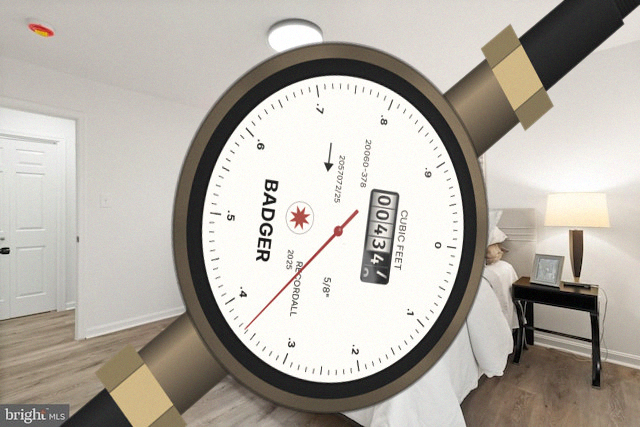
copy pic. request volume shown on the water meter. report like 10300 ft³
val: 4347.36 ft³
